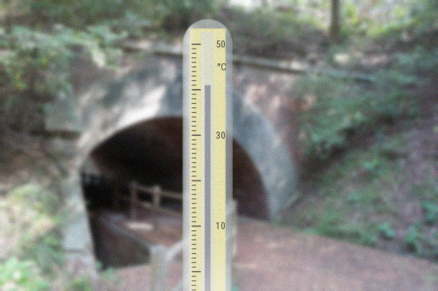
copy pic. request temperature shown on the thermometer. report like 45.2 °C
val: 41 °C
